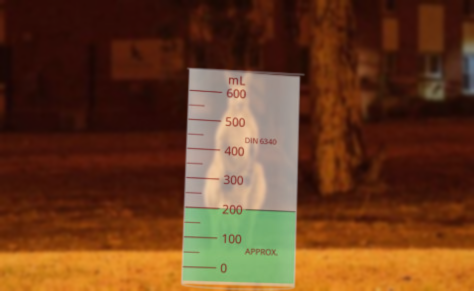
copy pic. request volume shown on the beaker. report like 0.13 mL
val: 200 mL
